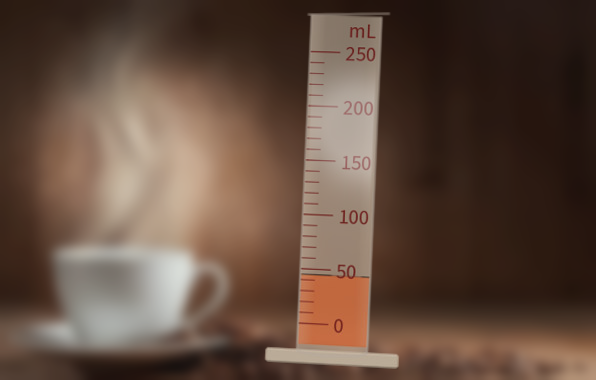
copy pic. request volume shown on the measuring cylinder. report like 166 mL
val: 45 mL
